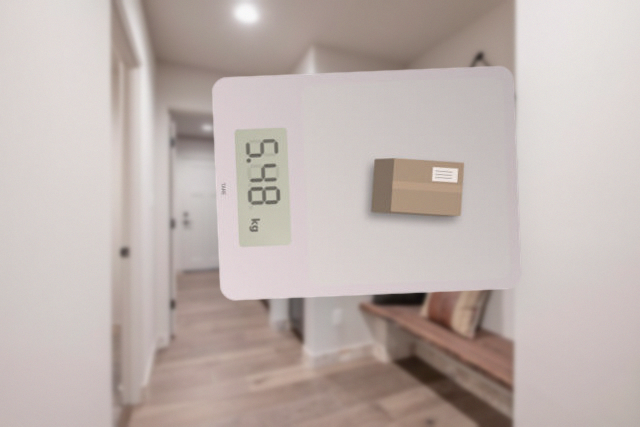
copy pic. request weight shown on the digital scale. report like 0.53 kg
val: 5.48 kg
